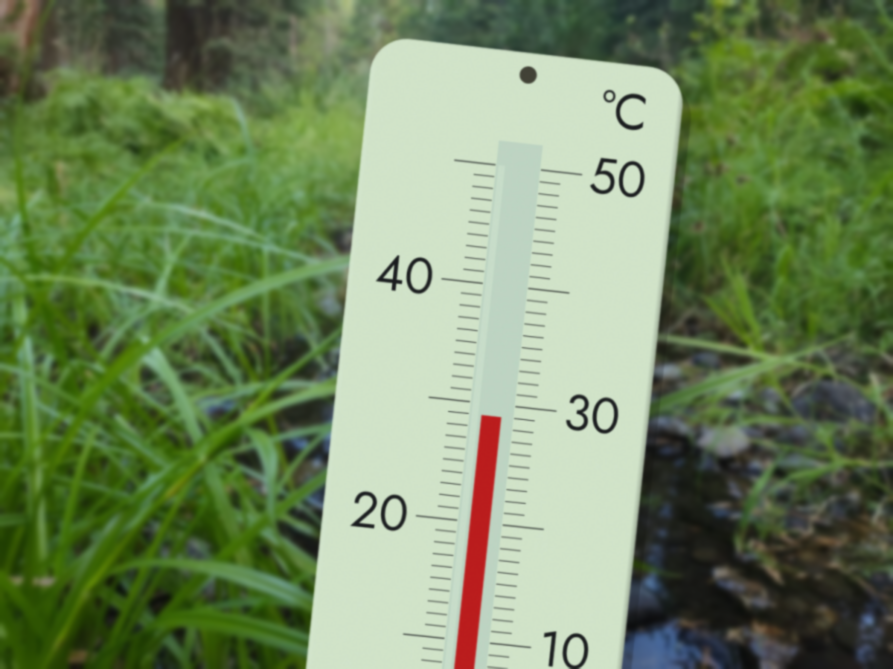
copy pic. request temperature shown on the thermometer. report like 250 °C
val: 29 °C
